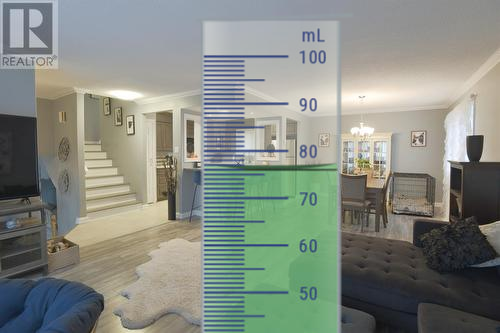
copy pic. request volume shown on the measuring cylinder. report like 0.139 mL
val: 76 mL
